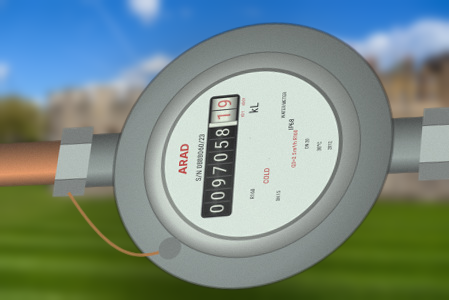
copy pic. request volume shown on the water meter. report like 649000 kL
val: 97058.19 kL
